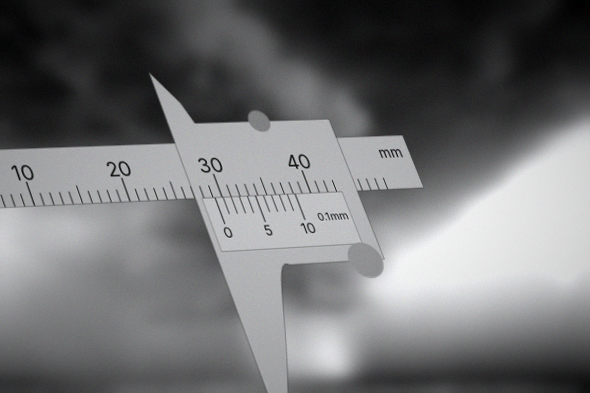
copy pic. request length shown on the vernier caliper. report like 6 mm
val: 29.2 mm
